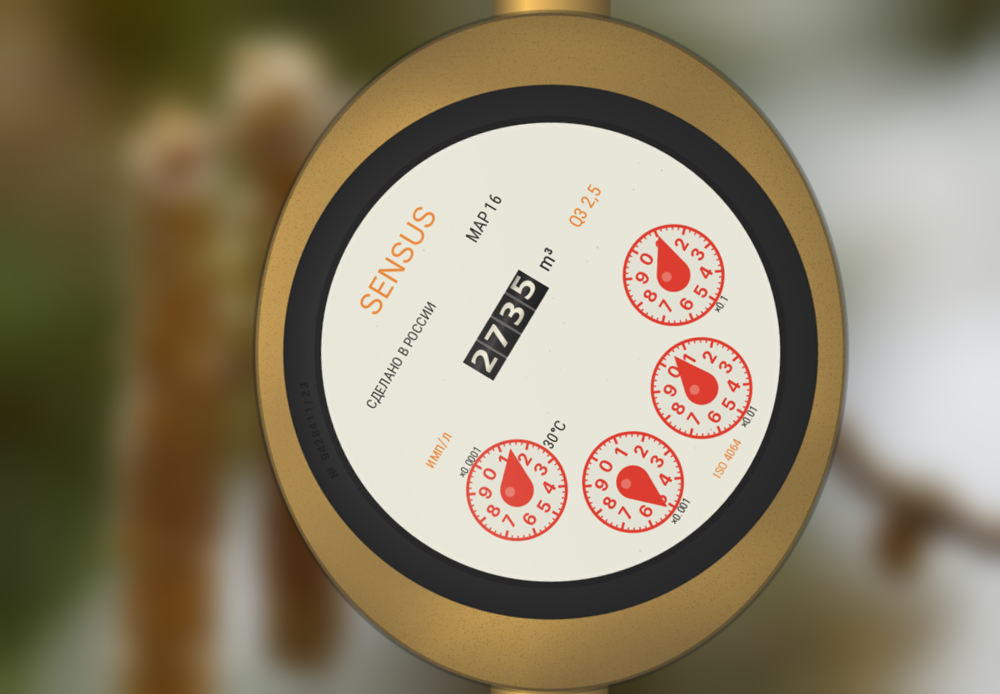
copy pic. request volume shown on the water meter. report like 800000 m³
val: 2735.1051 m³
